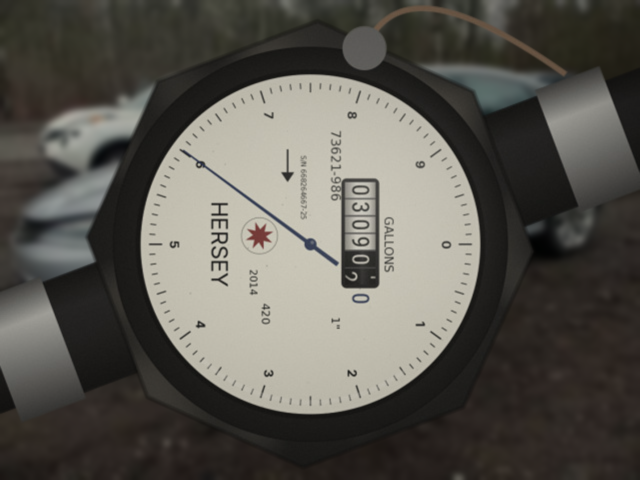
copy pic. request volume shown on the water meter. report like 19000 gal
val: 309016.0 gal
